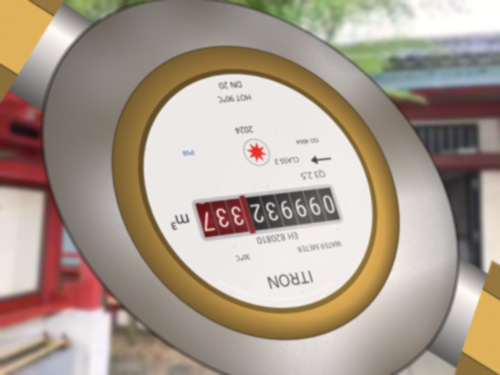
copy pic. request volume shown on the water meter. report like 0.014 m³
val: 99932.337 m³
